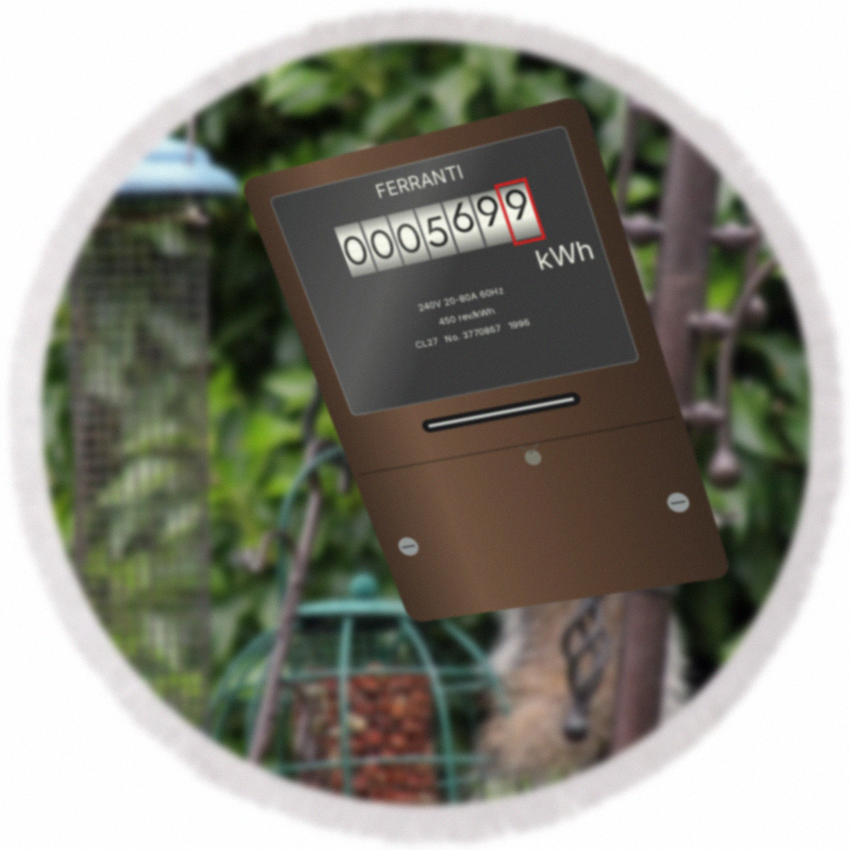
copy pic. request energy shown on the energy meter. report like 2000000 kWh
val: 569.9 kWh
